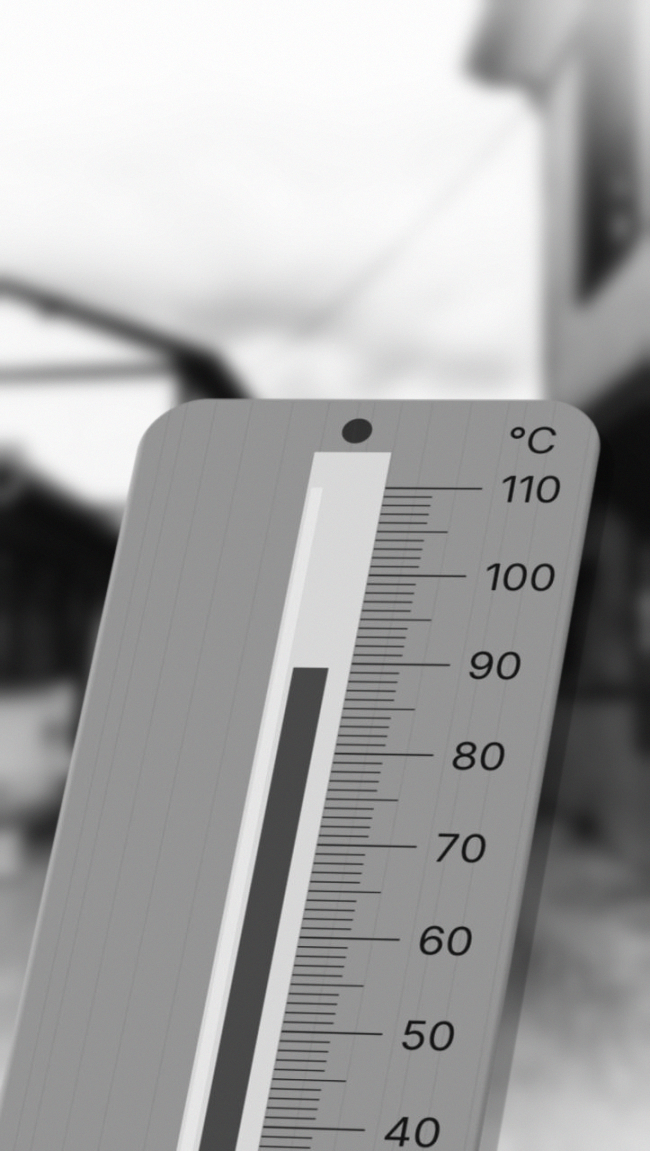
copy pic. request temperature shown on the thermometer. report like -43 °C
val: 89.5 °C
